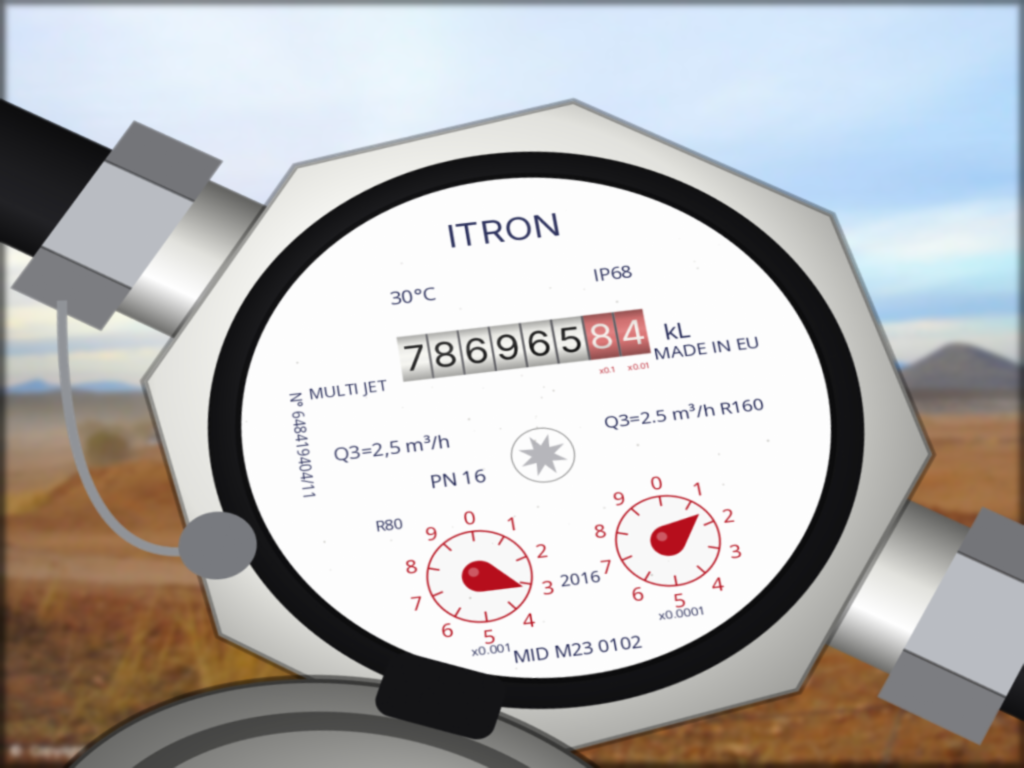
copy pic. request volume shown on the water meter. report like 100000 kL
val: 786965.8431 kL
